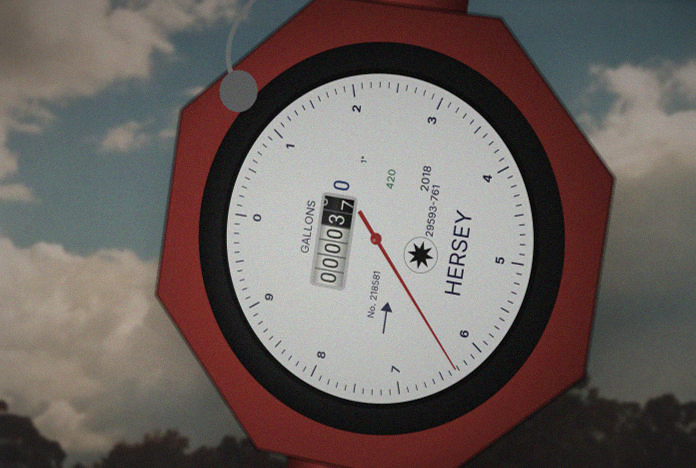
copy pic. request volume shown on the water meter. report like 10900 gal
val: 366.3 gal
